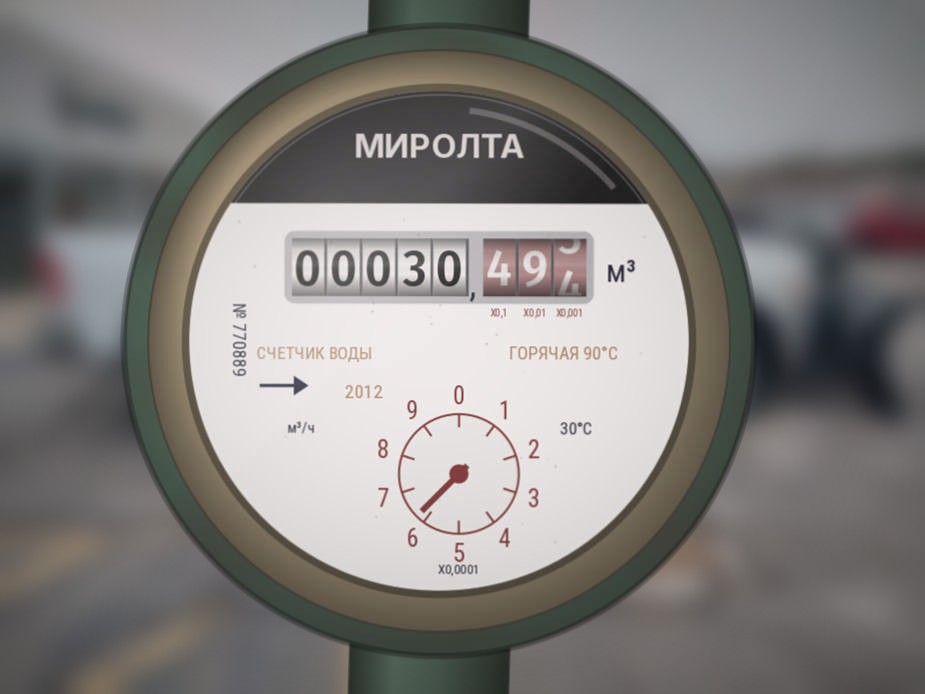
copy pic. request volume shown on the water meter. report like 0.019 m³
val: 30.4936 m³
